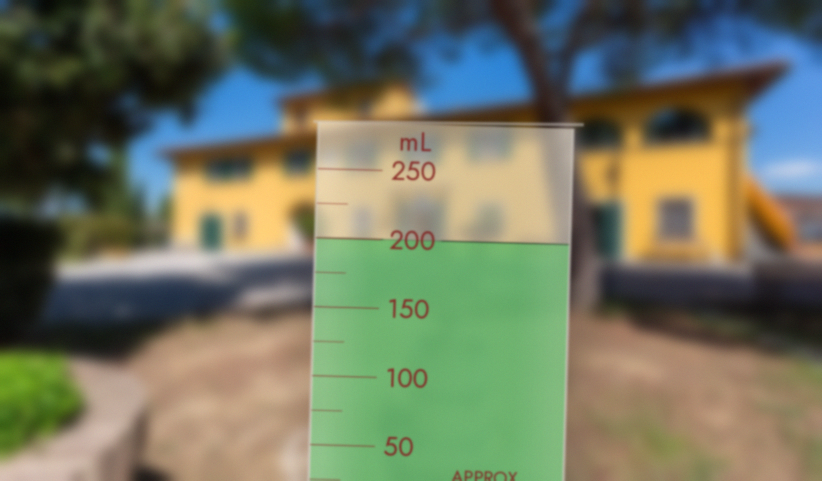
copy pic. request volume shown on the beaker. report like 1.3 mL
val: 200 mL
